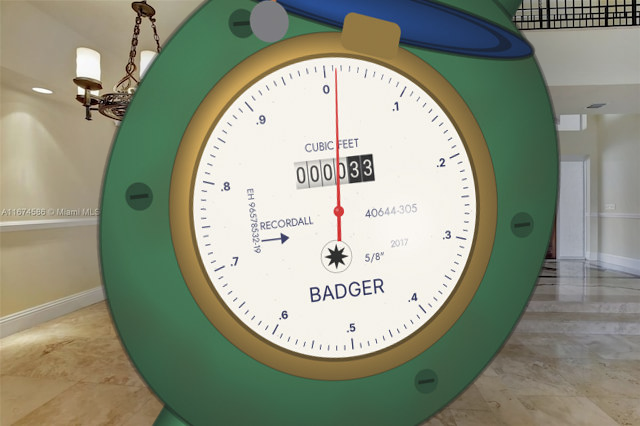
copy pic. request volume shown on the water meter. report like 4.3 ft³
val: 33.01 ft³
